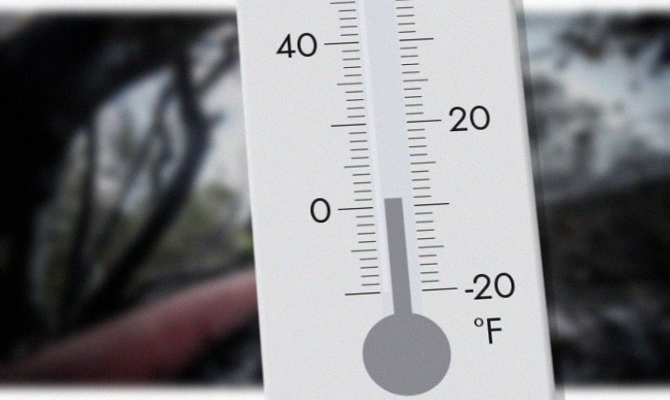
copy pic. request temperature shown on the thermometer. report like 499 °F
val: 2 °F
